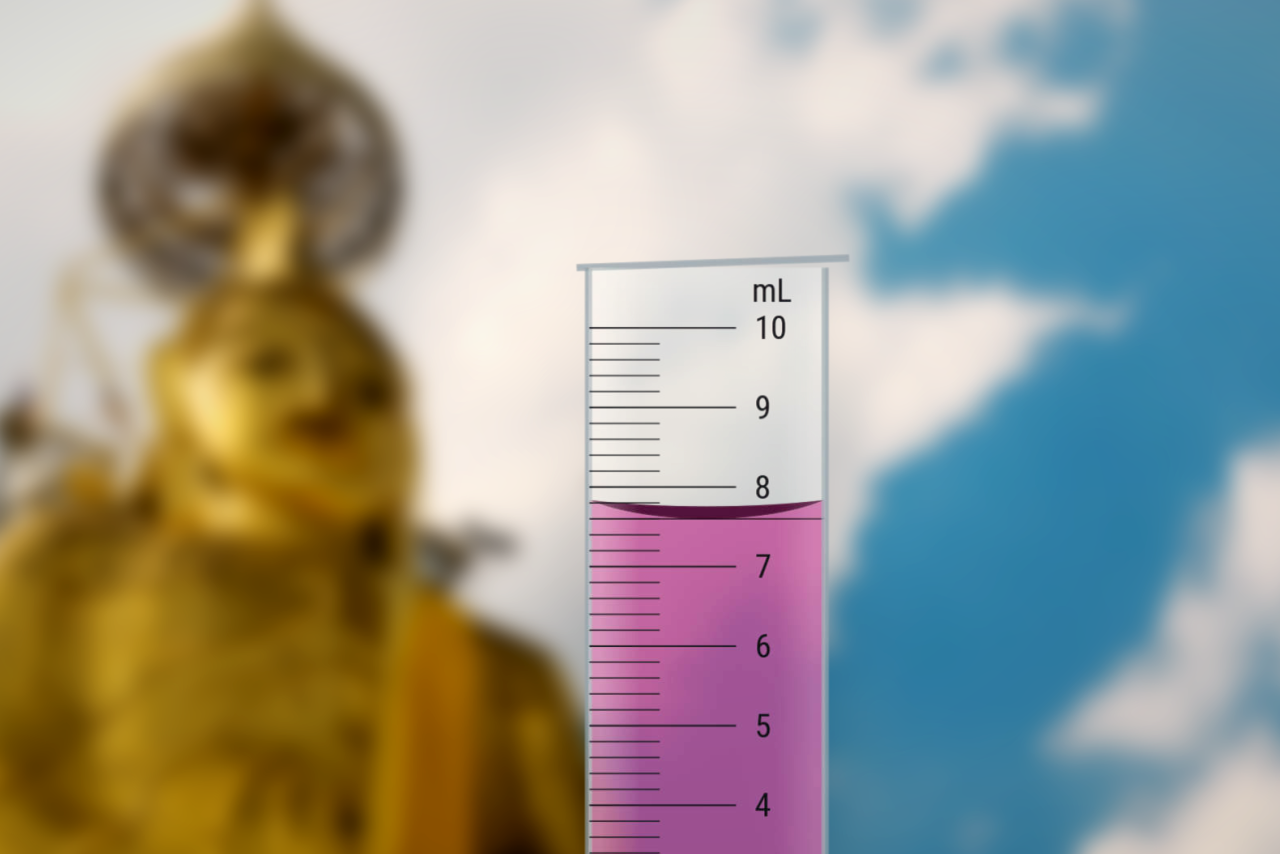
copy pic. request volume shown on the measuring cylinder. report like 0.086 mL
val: 7.6 mL
